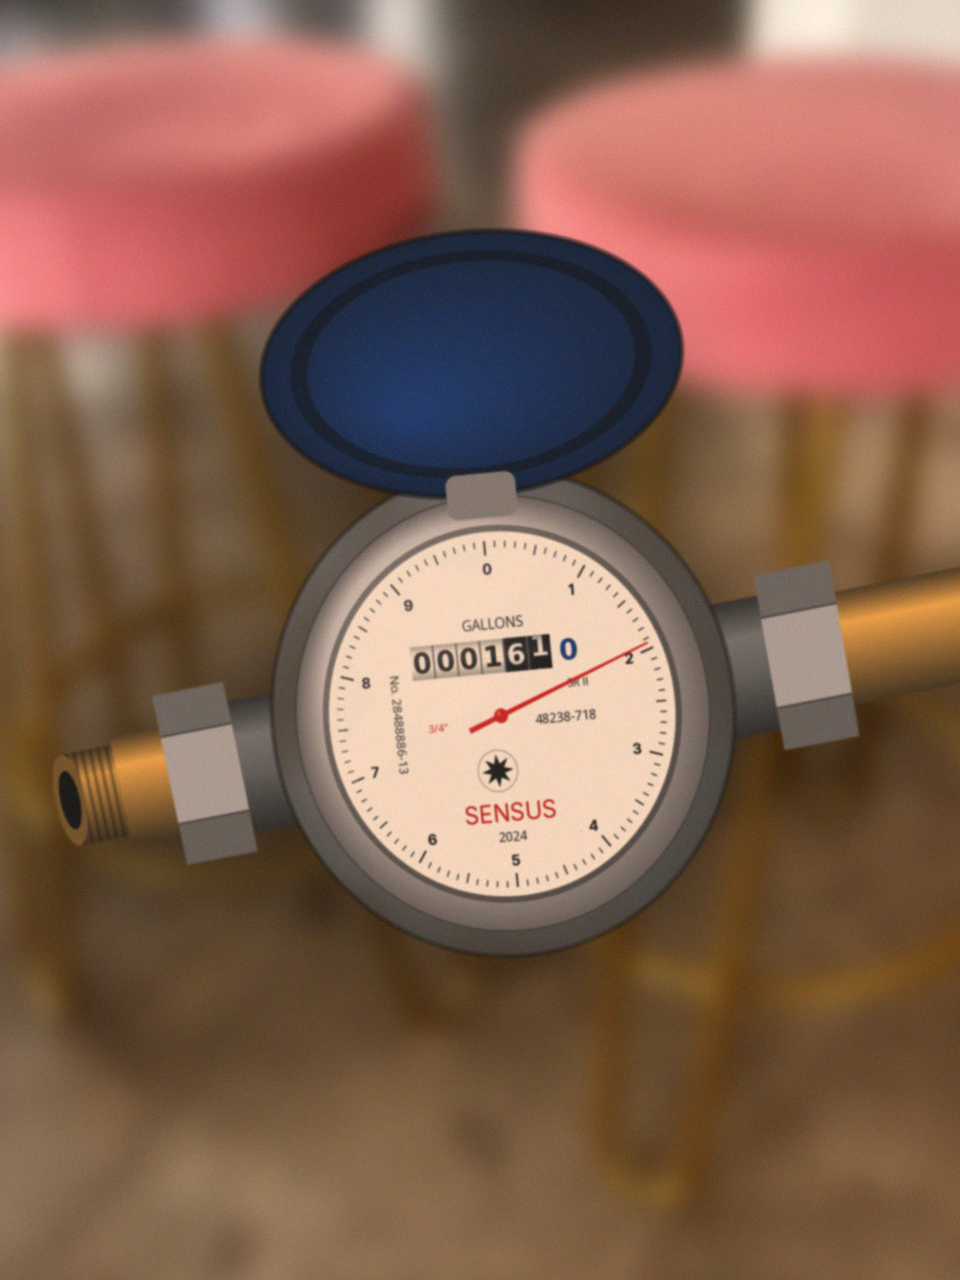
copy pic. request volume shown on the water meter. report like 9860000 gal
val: 1611.9 gal
